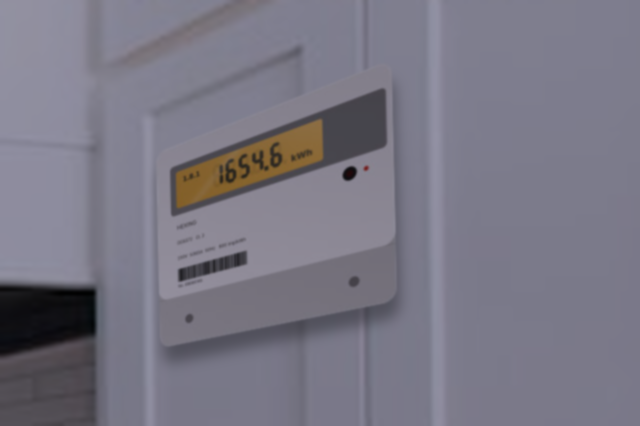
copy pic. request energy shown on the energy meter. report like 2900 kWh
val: 1654.6 kWh
